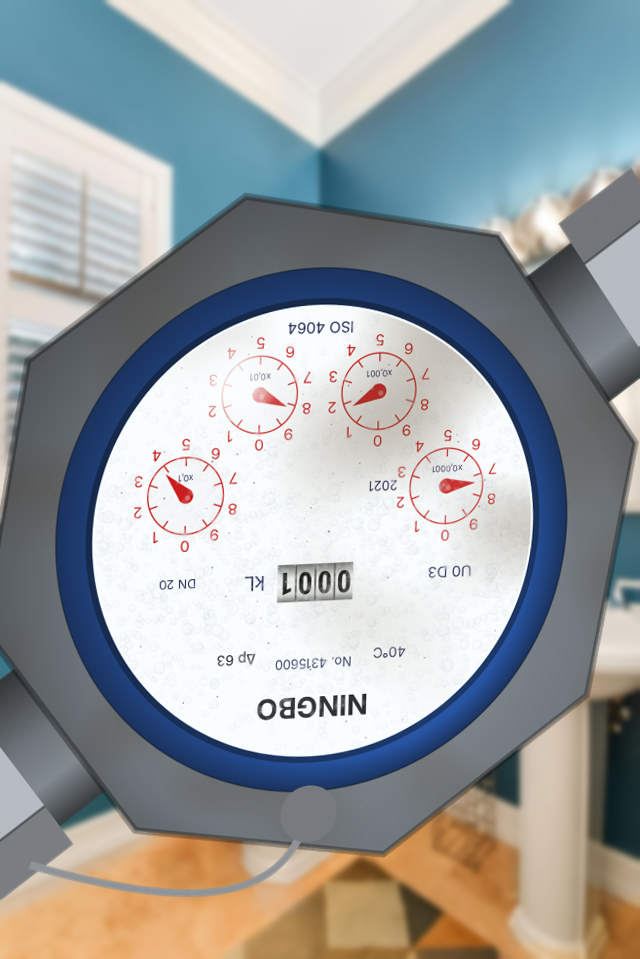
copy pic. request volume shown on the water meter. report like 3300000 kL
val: 1.3817 kL
